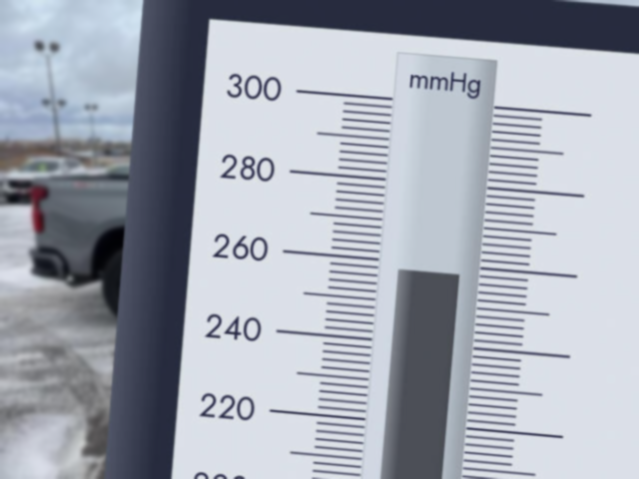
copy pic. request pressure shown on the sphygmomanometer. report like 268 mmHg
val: 258 mmHg
